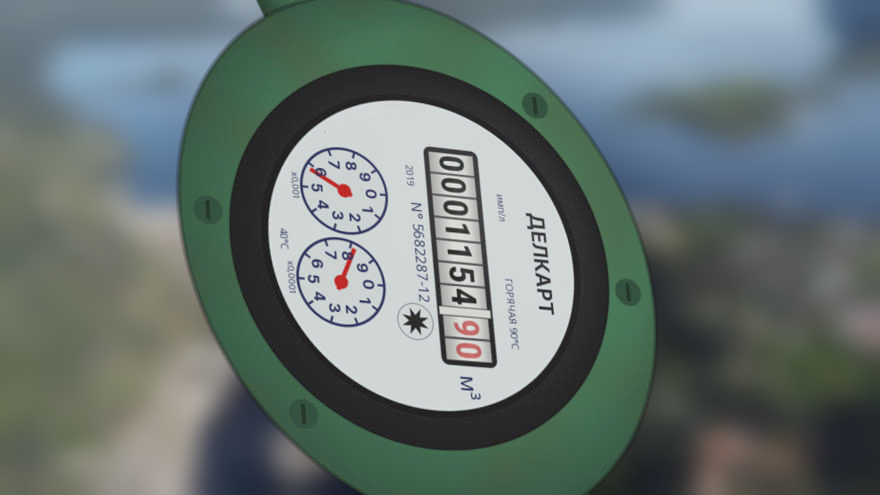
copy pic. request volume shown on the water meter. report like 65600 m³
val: 1154.9058 m³
